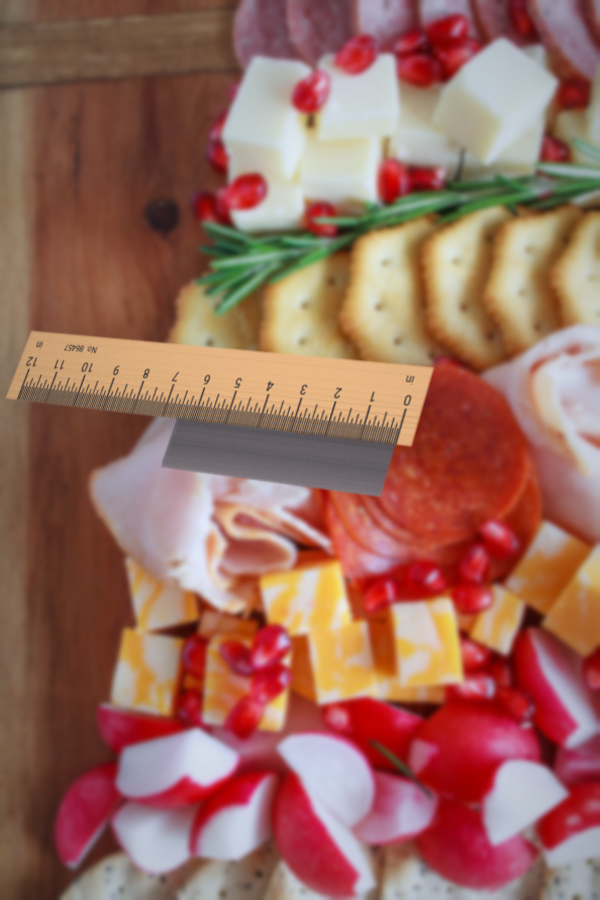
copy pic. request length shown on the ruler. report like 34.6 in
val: 6.5 in
